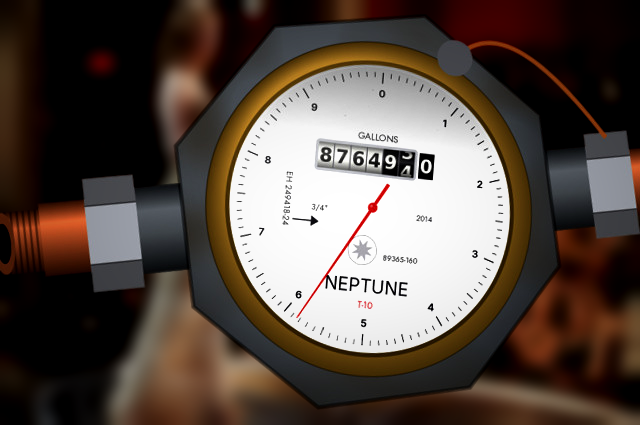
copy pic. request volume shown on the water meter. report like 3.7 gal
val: 8764935.8 gal
